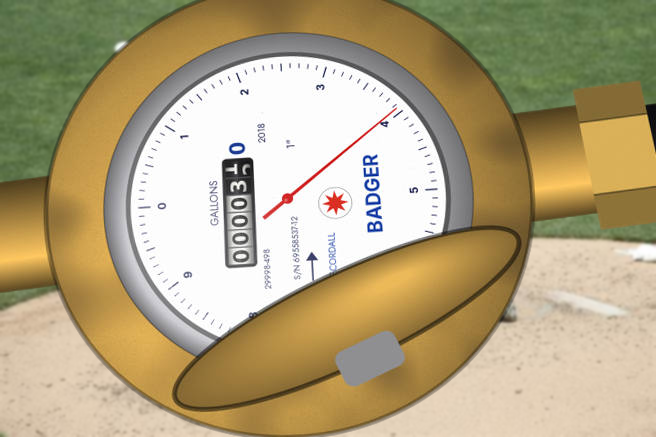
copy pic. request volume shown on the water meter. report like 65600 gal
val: 313.9 gal
